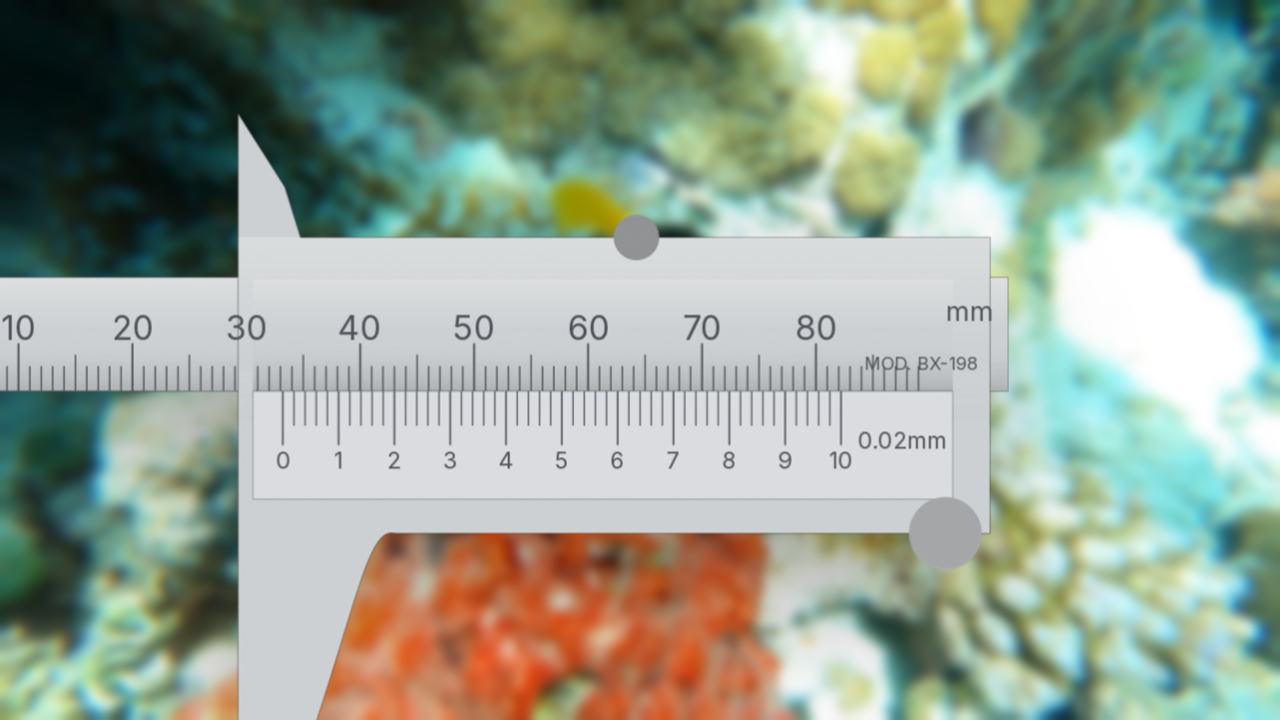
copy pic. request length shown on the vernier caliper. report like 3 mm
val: 33.2 mm
